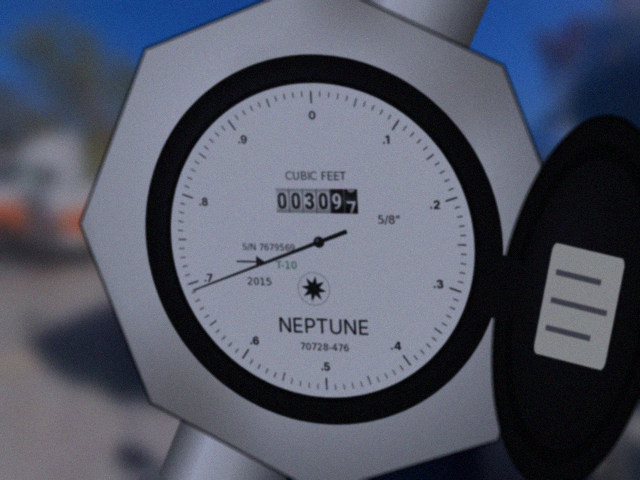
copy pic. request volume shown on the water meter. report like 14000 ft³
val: 3096.69 ft³
